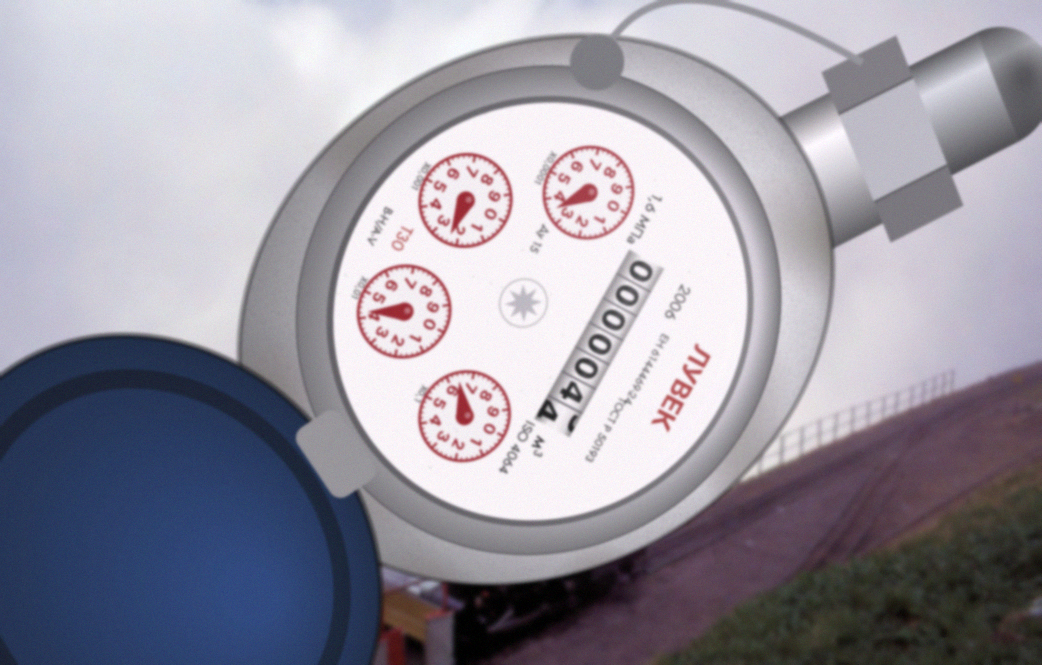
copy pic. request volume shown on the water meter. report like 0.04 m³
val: 43.6423 m³
